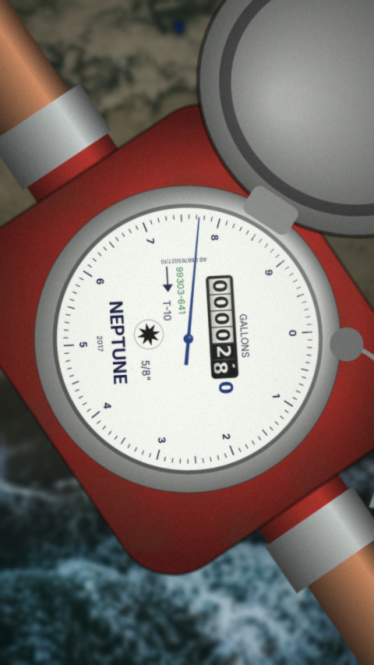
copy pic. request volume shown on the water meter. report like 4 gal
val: 277.7 gal
